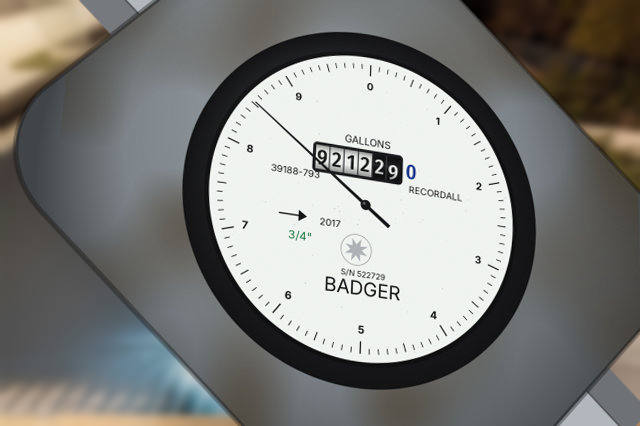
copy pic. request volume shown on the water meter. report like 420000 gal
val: 9212288.5 gal
